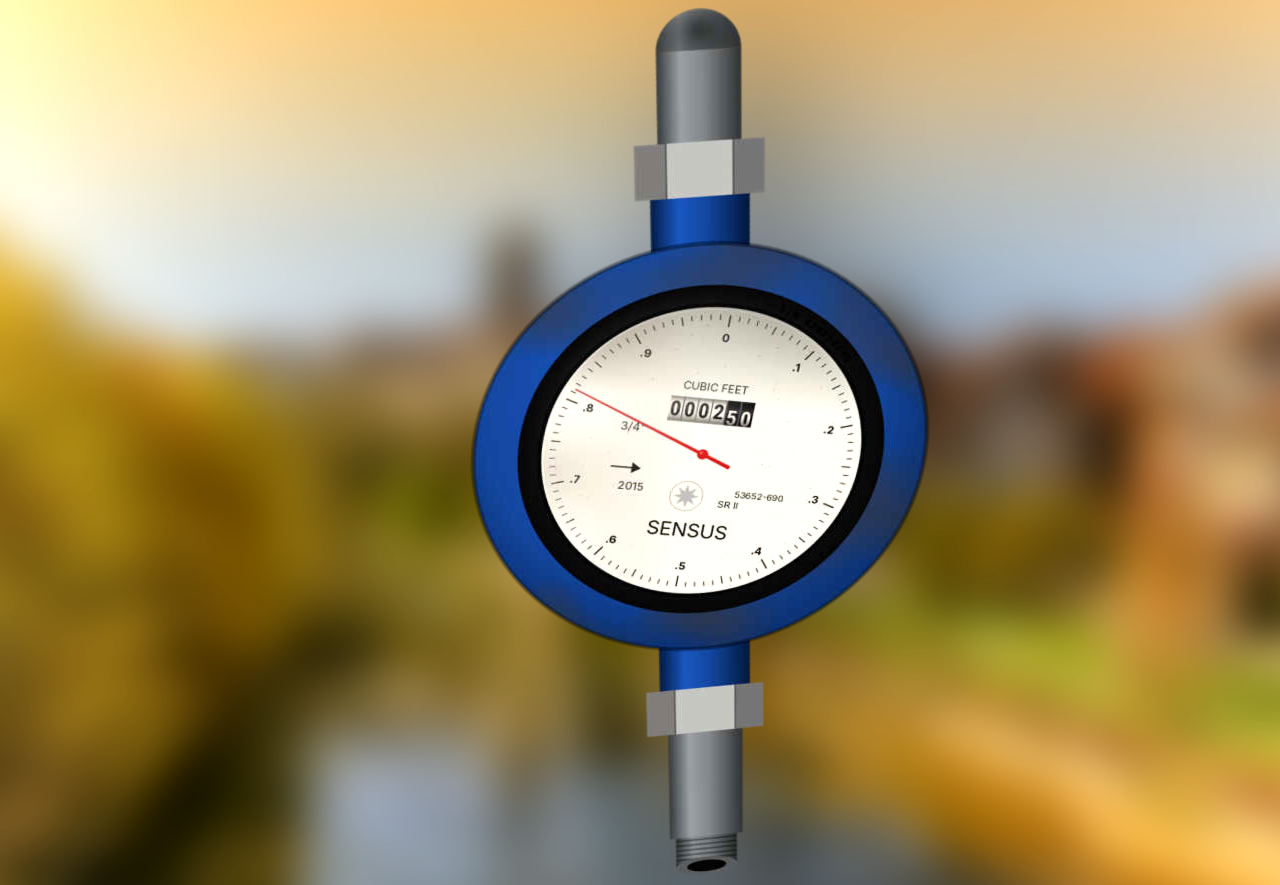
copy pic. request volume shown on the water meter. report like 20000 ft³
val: 249.81 ft³
